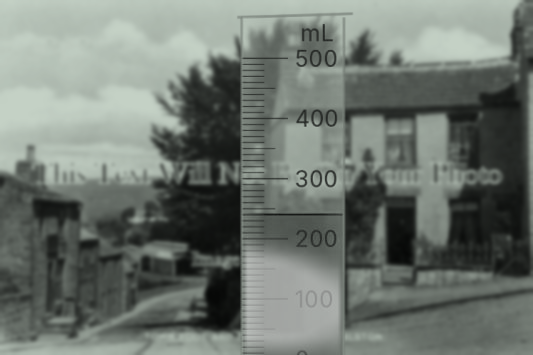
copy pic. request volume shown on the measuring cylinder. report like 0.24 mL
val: 240 mL
